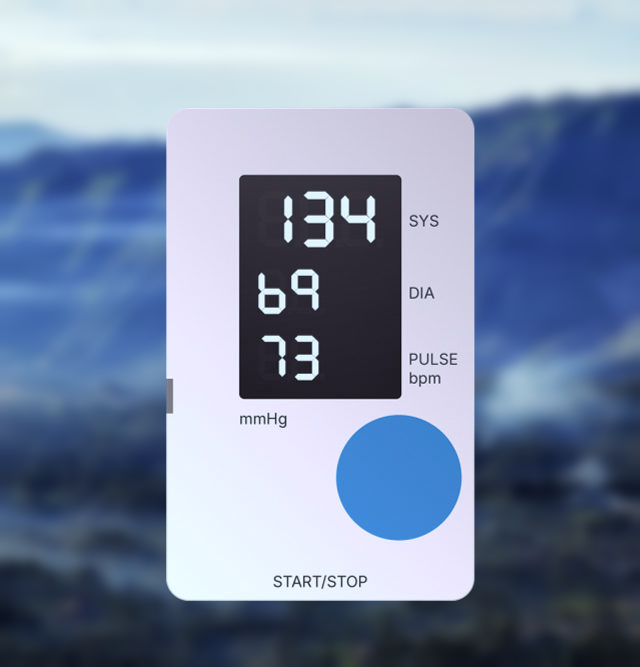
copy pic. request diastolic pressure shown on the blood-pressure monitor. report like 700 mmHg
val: 69 mmHg
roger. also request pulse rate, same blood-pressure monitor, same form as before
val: 73 bpm
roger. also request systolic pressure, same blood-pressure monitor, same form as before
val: 134 mmHg
